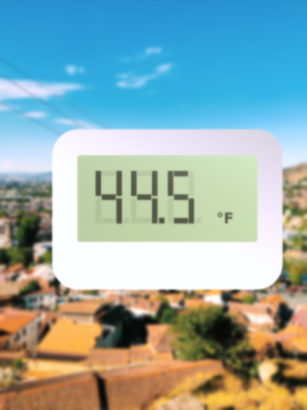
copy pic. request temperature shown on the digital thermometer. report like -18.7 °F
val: 44.5 °F
